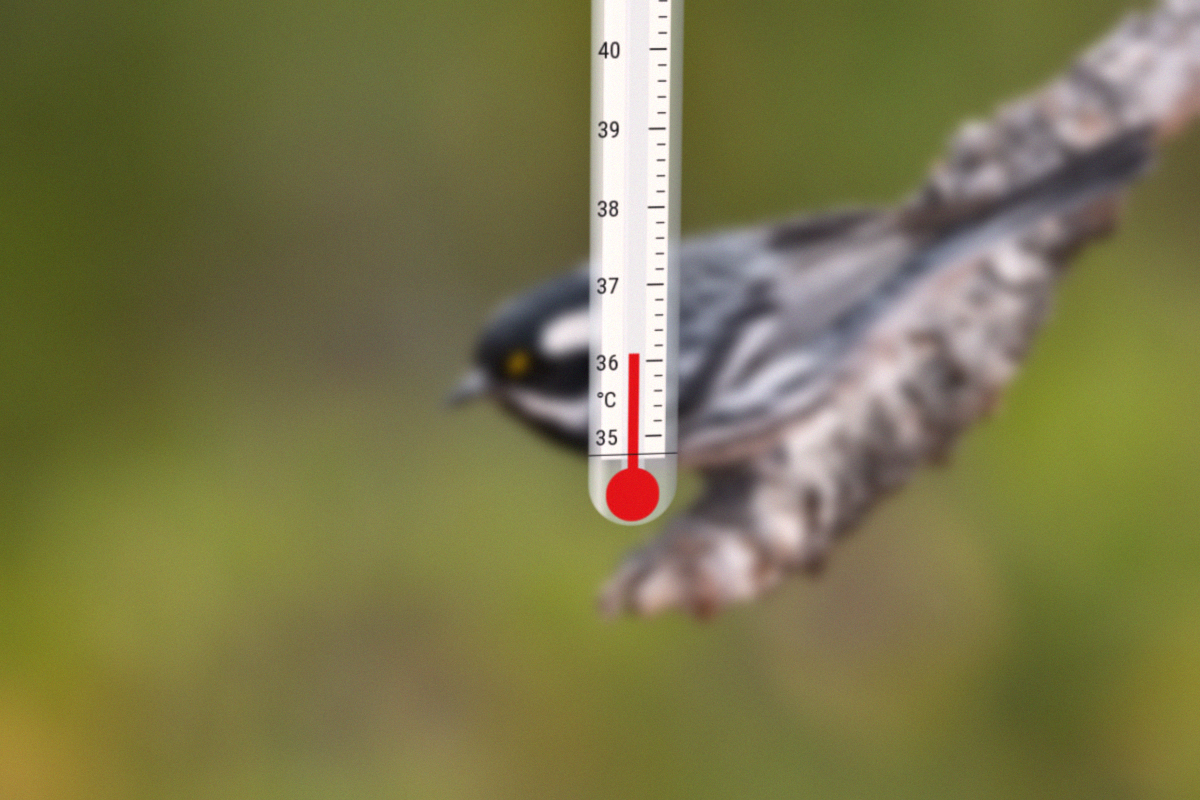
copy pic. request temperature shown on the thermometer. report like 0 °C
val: 36.1 °C
